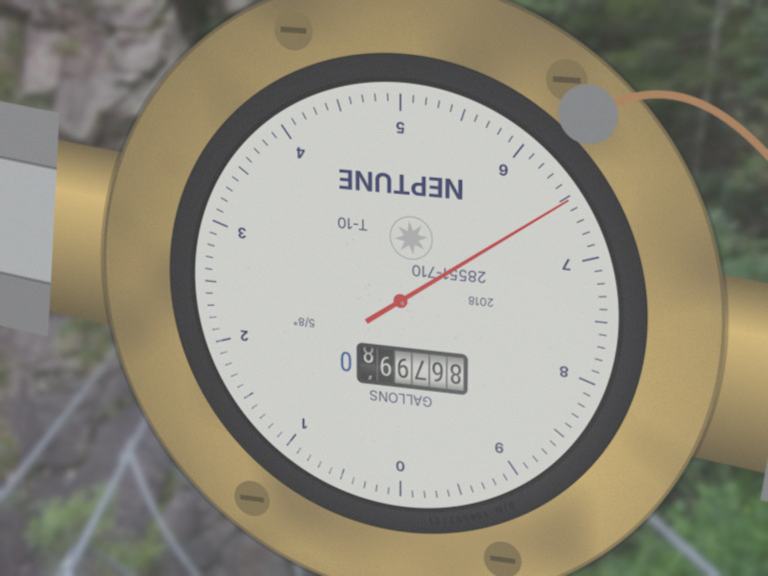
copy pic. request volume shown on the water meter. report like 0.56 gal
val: 8679976.5 gal
